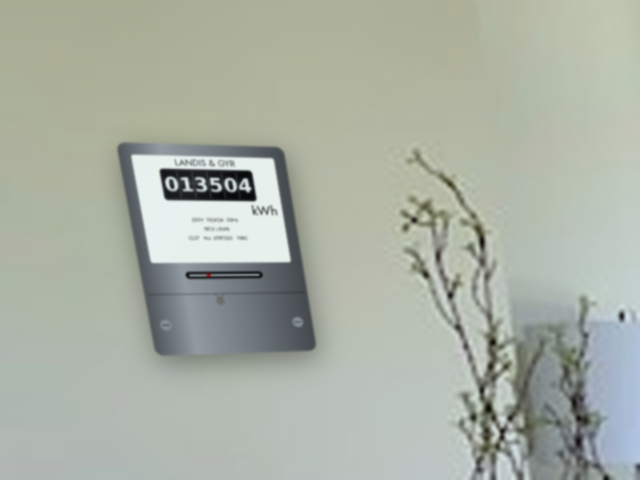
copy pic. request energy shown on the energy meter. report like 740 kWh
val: 13504 kWh
